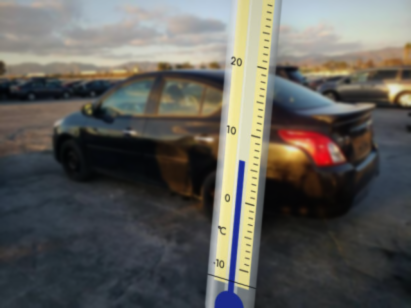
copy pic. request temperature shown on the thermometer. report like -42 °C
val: 6 °C
